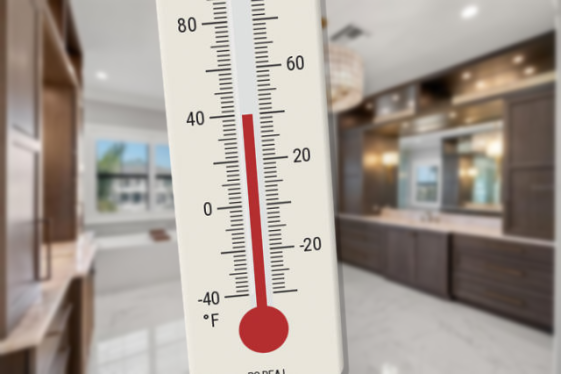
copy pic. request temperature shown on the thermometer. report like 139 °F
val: 40 °F
